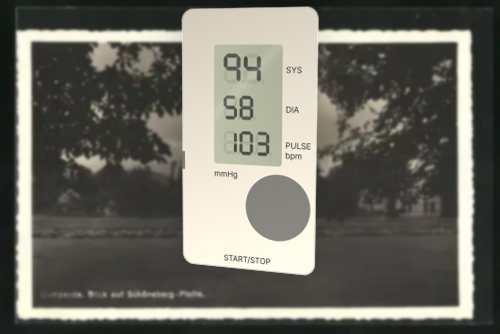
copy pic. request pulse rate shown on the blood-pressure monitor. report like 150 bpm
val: 103 bpm
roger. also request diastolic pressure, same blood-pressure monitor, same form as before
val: 58 mmHg
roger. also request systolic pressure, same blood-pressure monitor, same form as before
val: 94 mmHg
